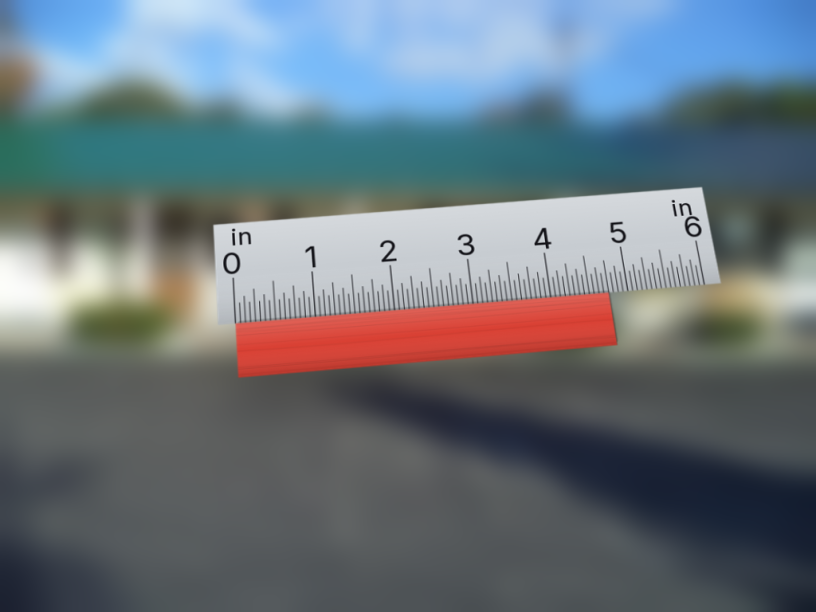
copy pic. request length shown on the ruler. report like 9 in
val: 4.75 in
